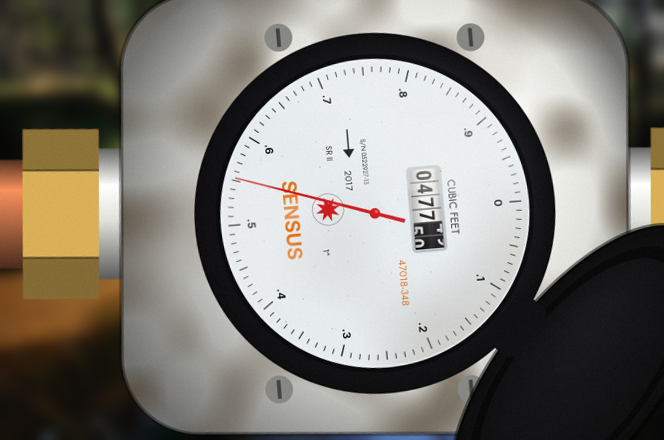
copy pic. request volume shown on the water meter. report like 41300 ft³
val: 47749.55 ft³
